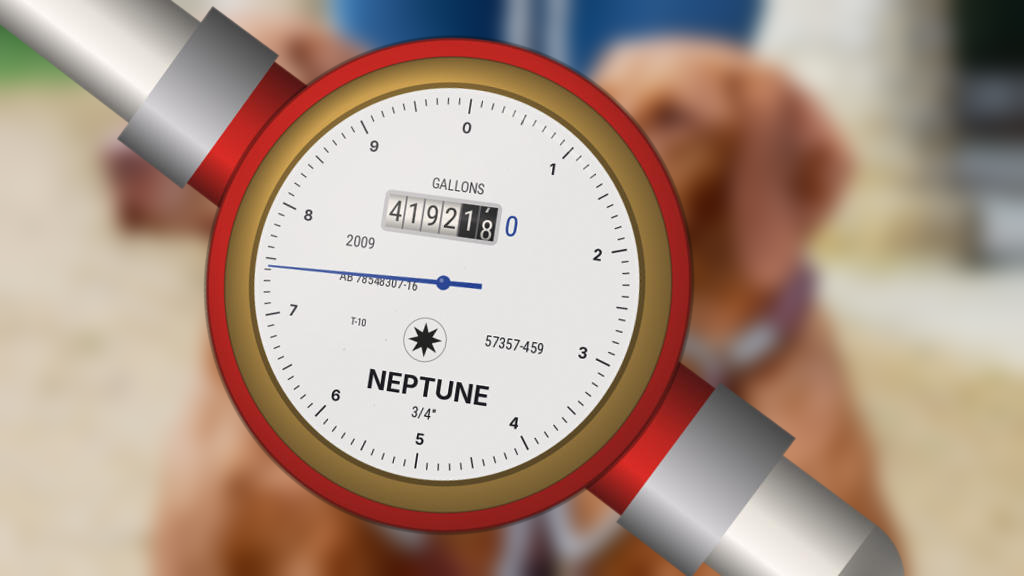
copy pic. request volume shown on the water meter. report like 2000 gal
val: 4192177.4 gal
